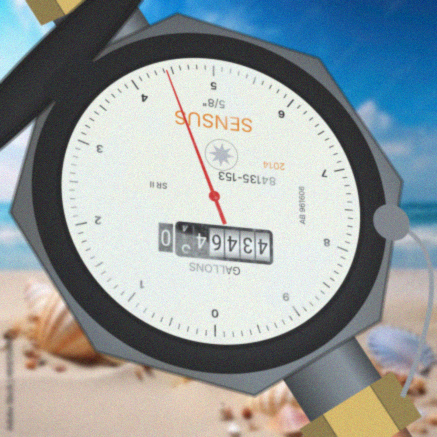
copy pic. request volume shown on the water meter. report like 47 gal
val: 4346434.4 gal
